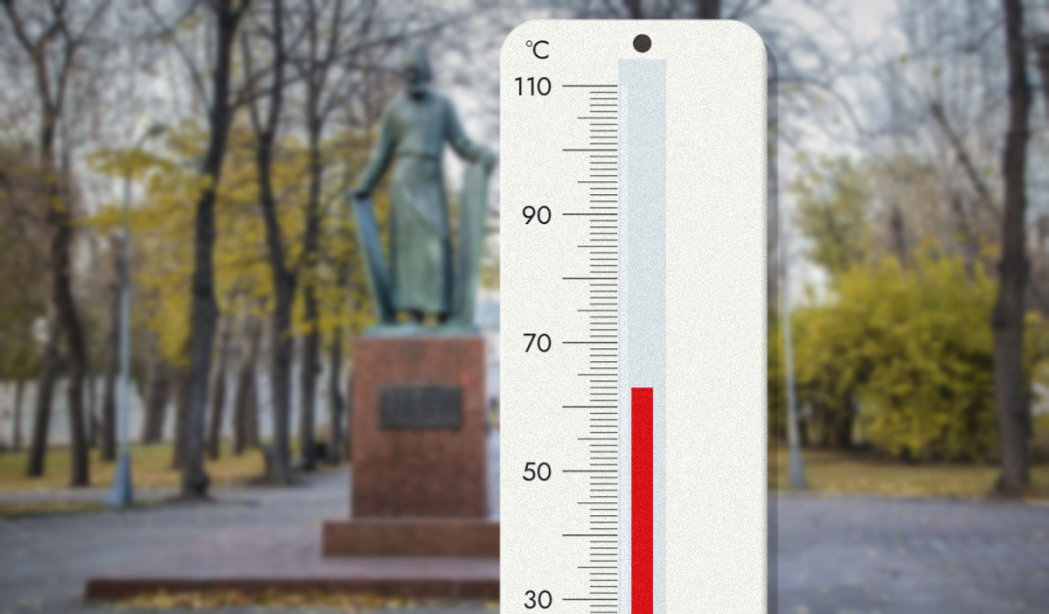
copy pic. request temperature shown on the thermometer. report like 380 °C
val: 63 °C
